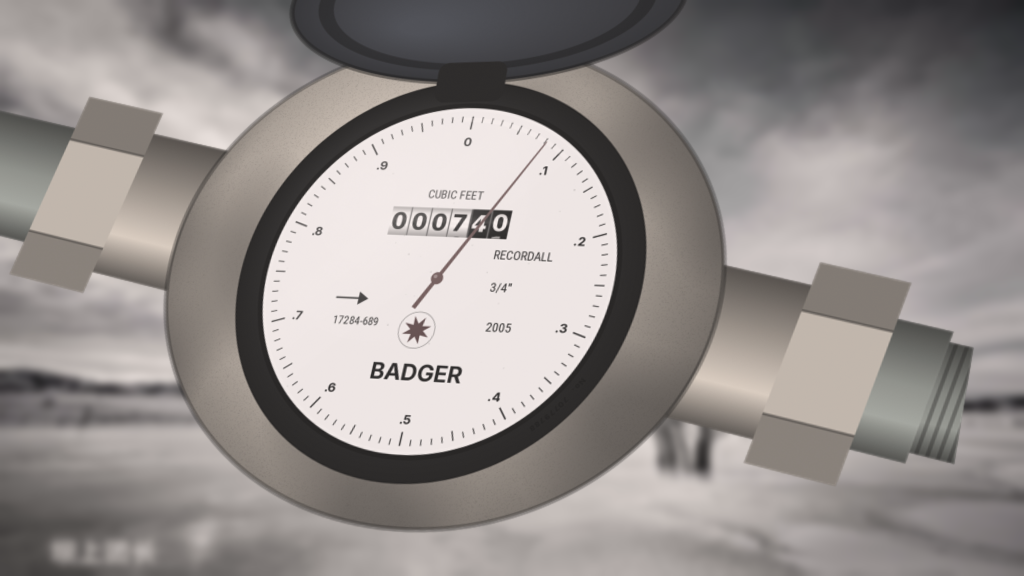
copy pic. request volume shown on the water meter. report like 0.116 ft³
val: 740.08 ft³
